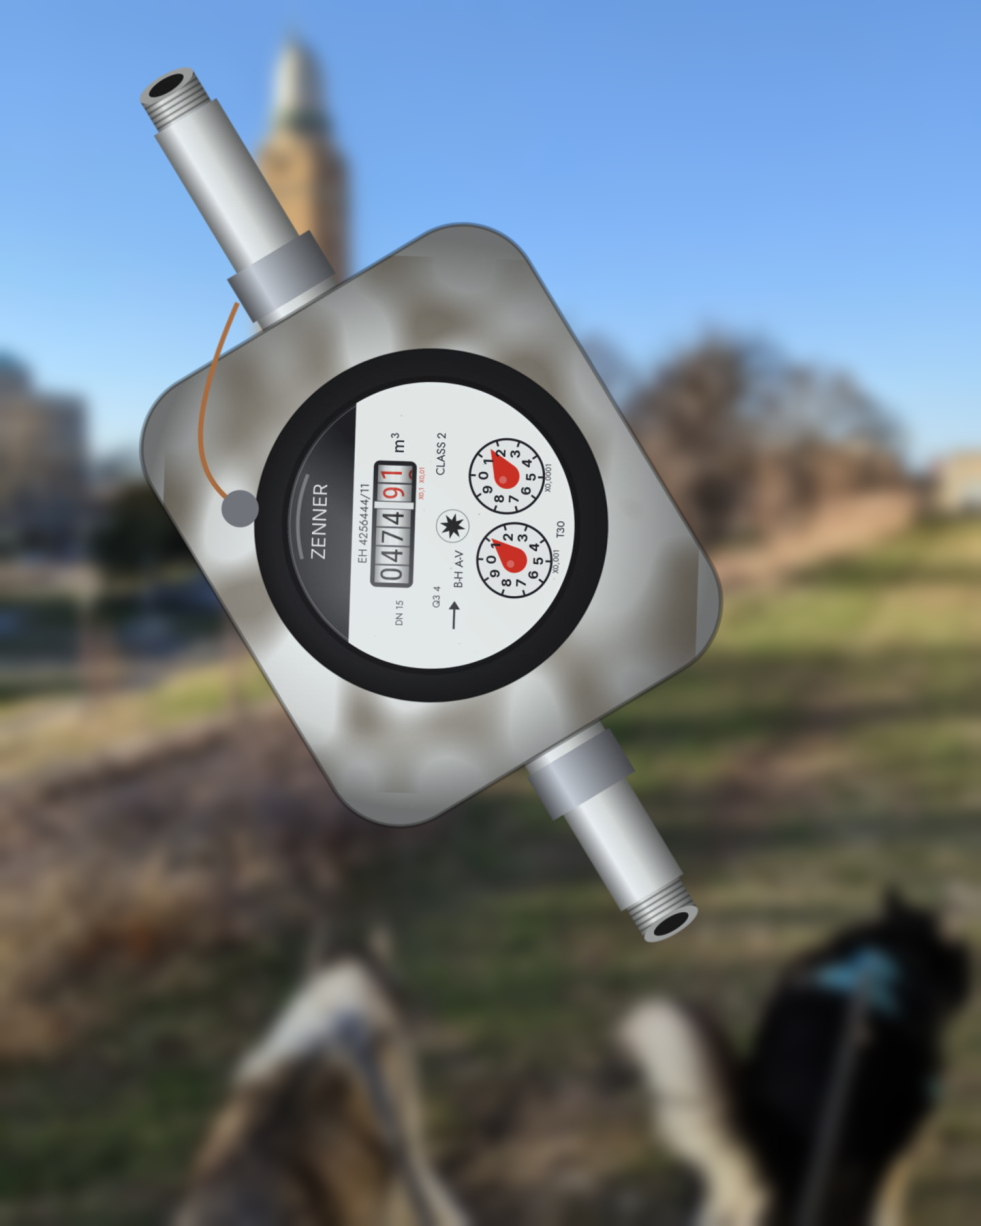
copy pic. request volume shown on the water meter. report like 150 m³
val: 474.9111 m³
